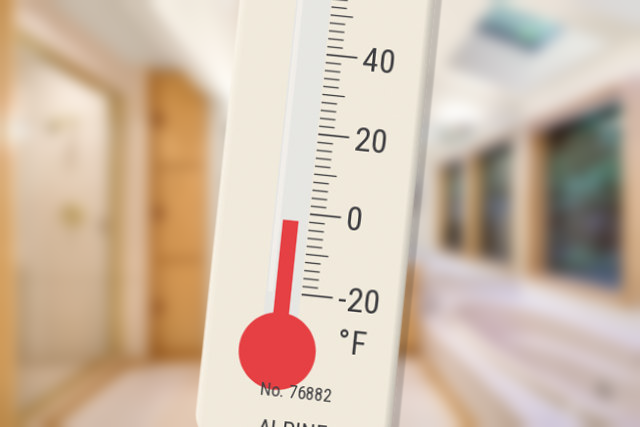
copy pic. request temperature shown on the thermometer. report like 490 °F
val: -2 °F
